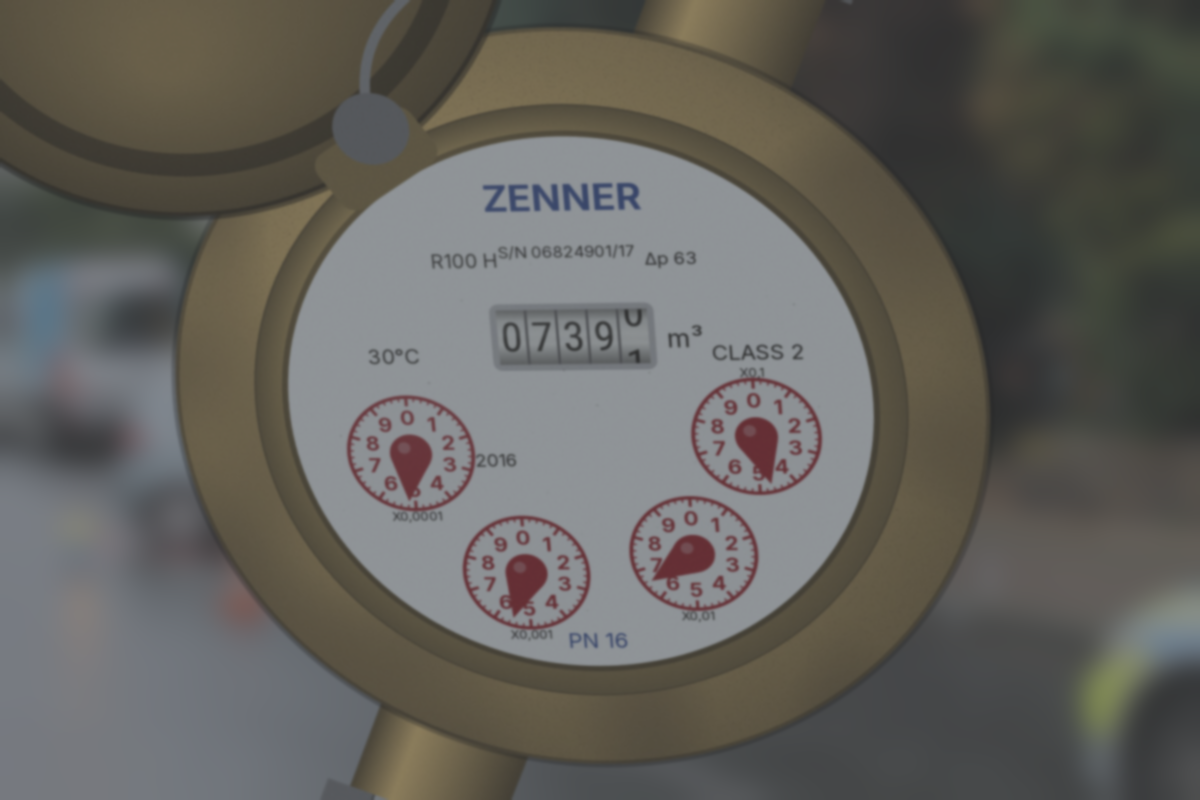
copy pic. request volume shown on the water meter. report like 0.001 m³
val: 7390.4655 m³
